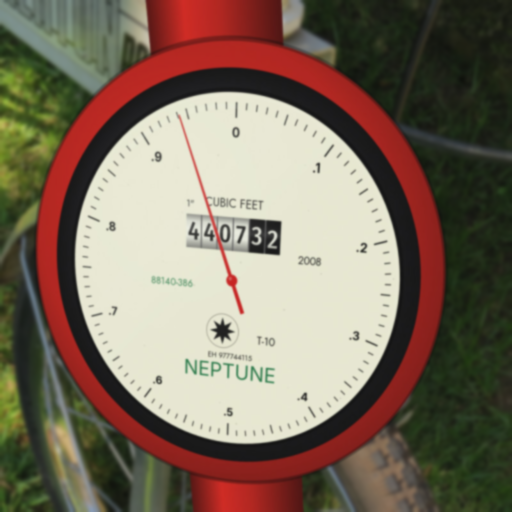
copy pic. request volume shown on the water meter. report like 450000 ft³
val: 440731.94 ft³
